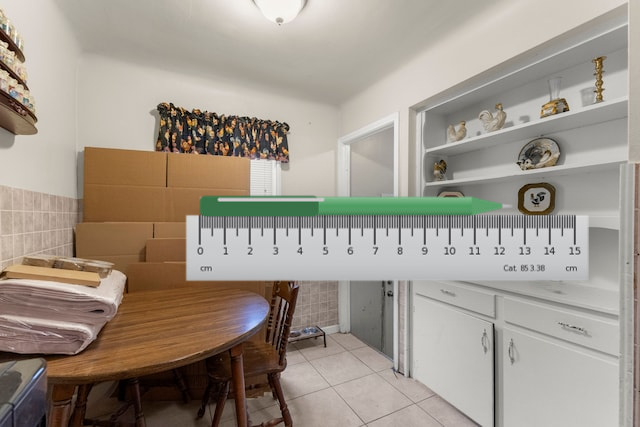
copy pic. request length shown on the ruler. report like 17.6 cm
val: 12.5 cm
